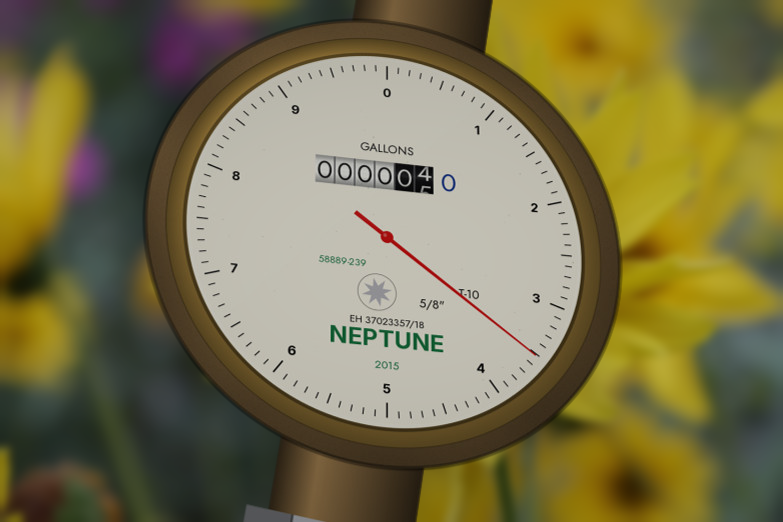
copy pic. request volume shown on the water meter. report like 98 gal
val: 43.5 gal
